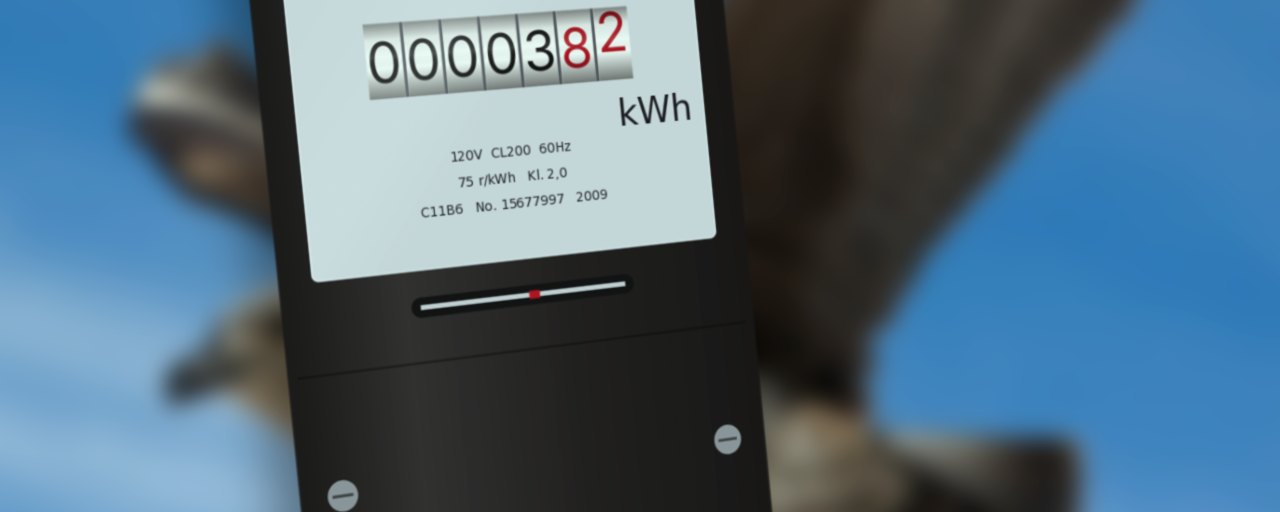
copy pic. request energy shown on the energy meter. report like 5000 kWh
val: 3.82 kWh
